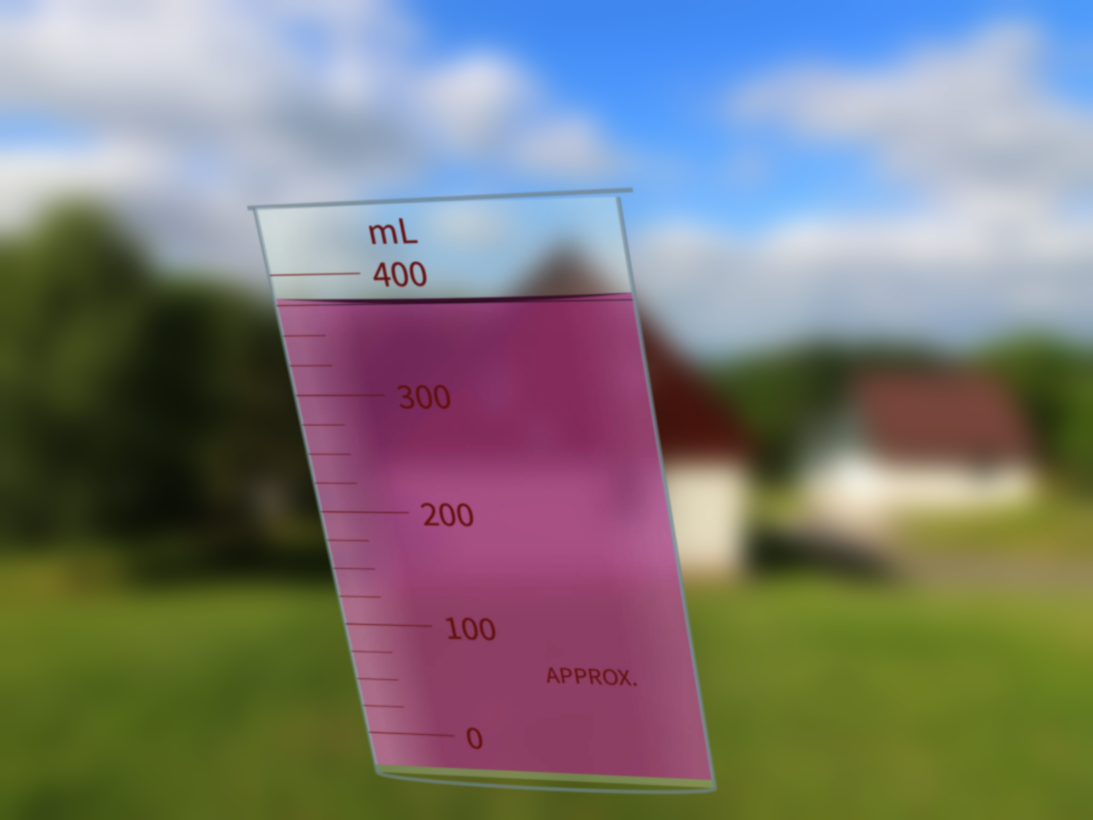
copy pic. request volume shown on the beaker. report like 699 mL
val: 375 mL
